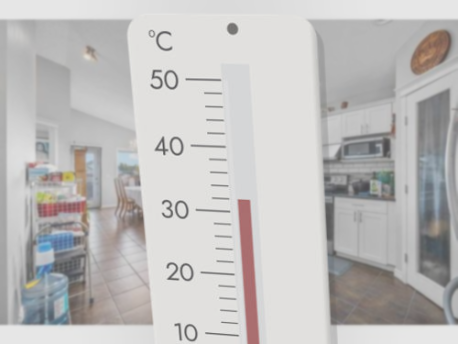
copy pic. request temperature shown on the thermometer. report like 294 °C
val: 32 °C
